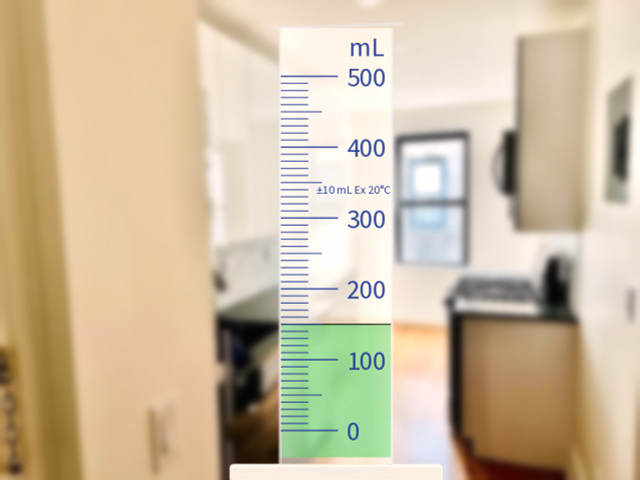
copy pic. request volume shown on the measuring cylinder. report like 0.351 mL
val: 150 mL
